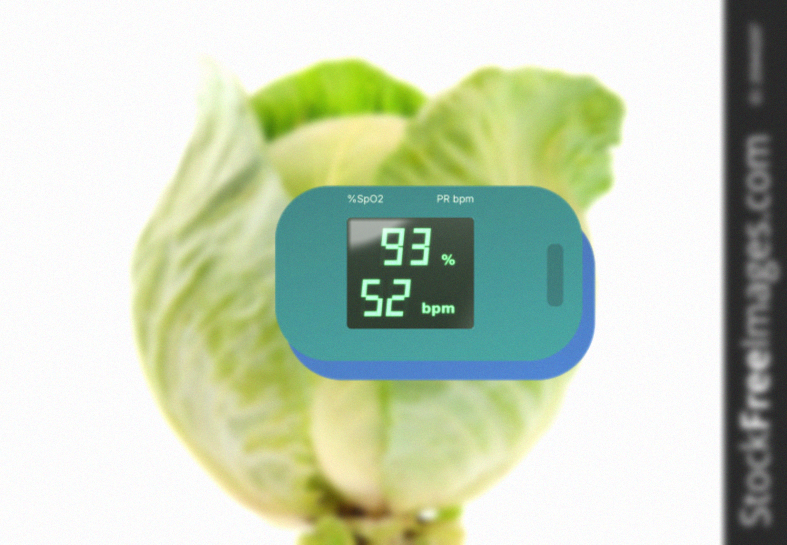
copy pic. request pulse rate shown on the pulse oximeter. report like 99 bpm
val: 52 bpm
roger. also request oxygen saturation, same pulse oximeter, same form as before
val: 93 %
